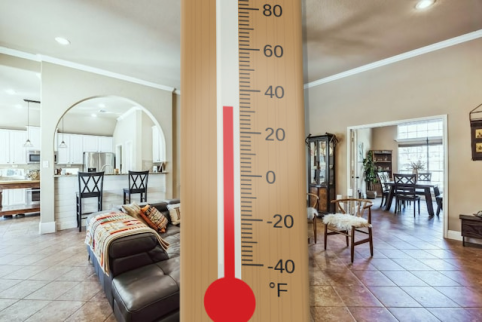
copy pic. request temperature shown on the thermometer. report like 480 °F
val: 32 °F
